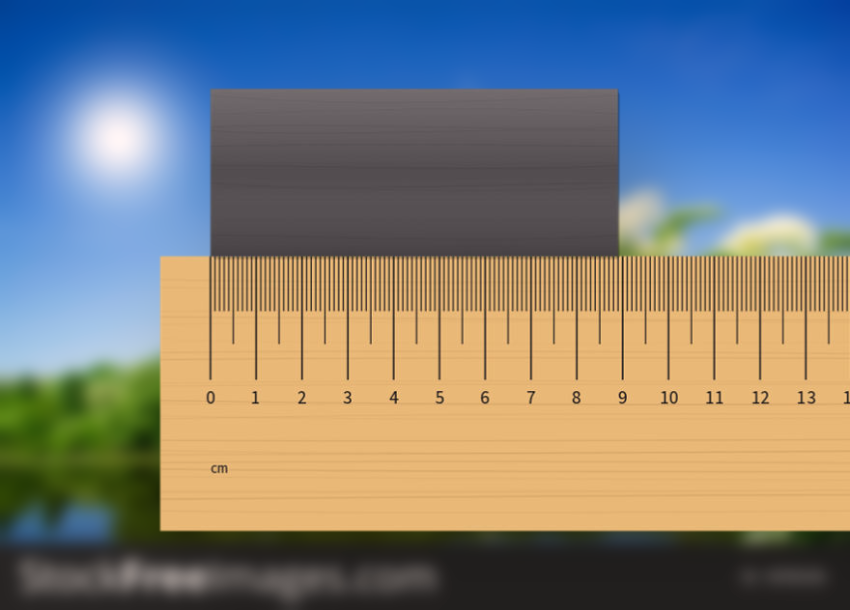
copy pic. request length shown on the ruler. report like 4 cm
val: 8.9 cm
